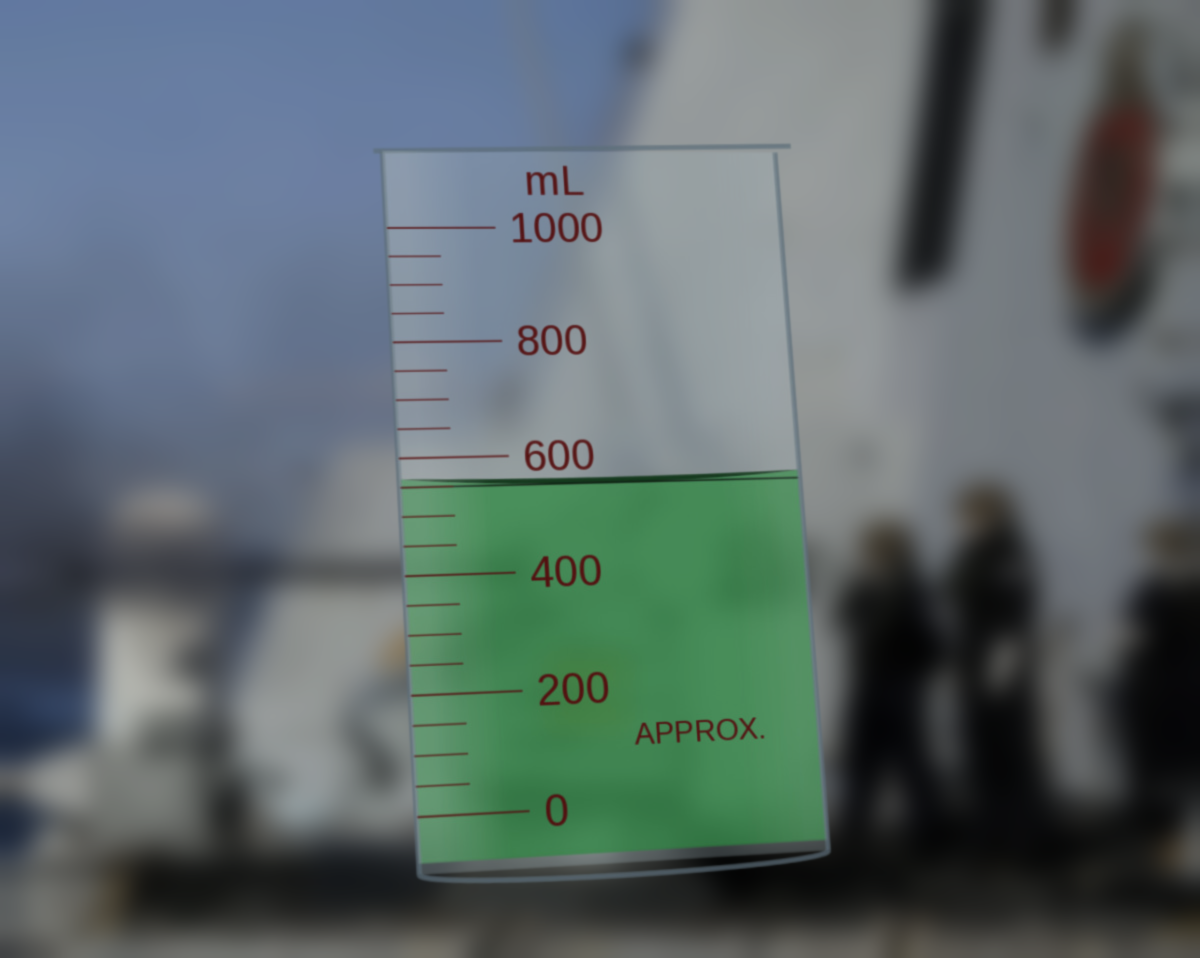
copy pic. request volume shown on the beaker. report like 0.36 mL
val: 550 mL
